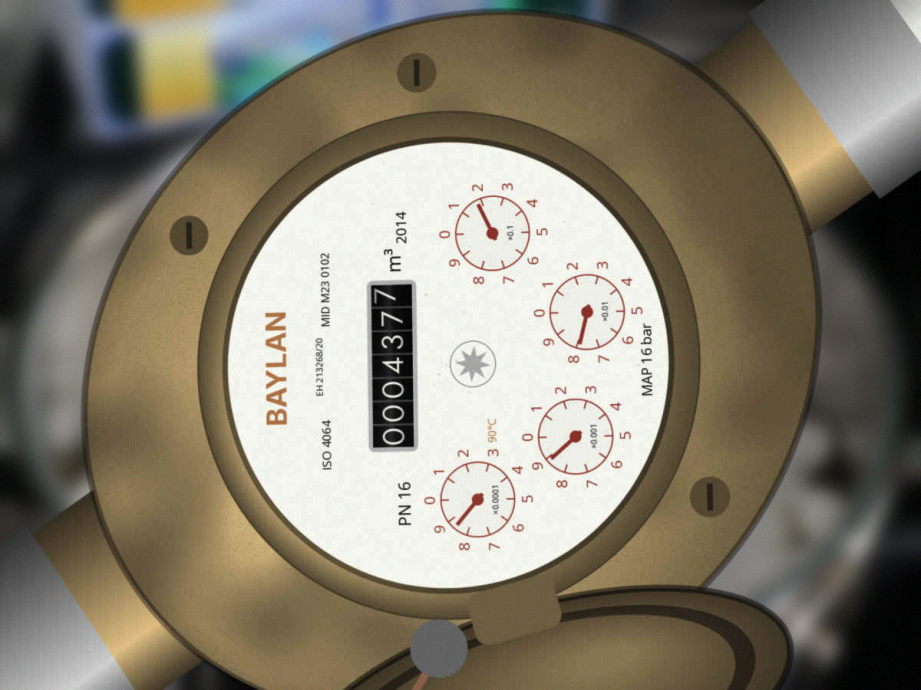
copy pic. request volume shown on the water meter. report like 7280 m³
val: 4377.1788 m³
